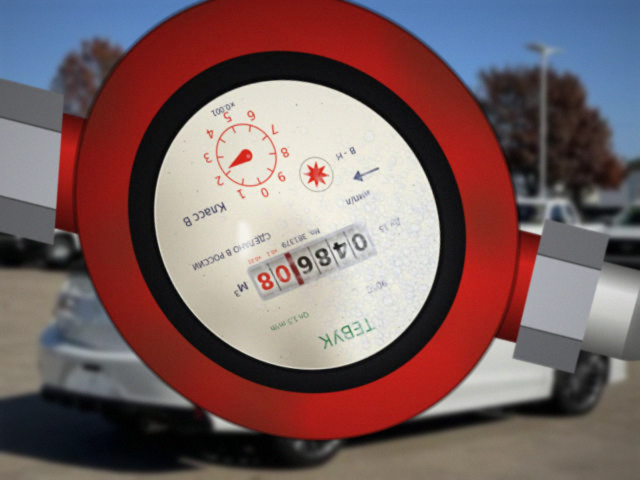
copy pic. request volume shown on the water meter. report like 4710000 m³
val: 486.082 m³
